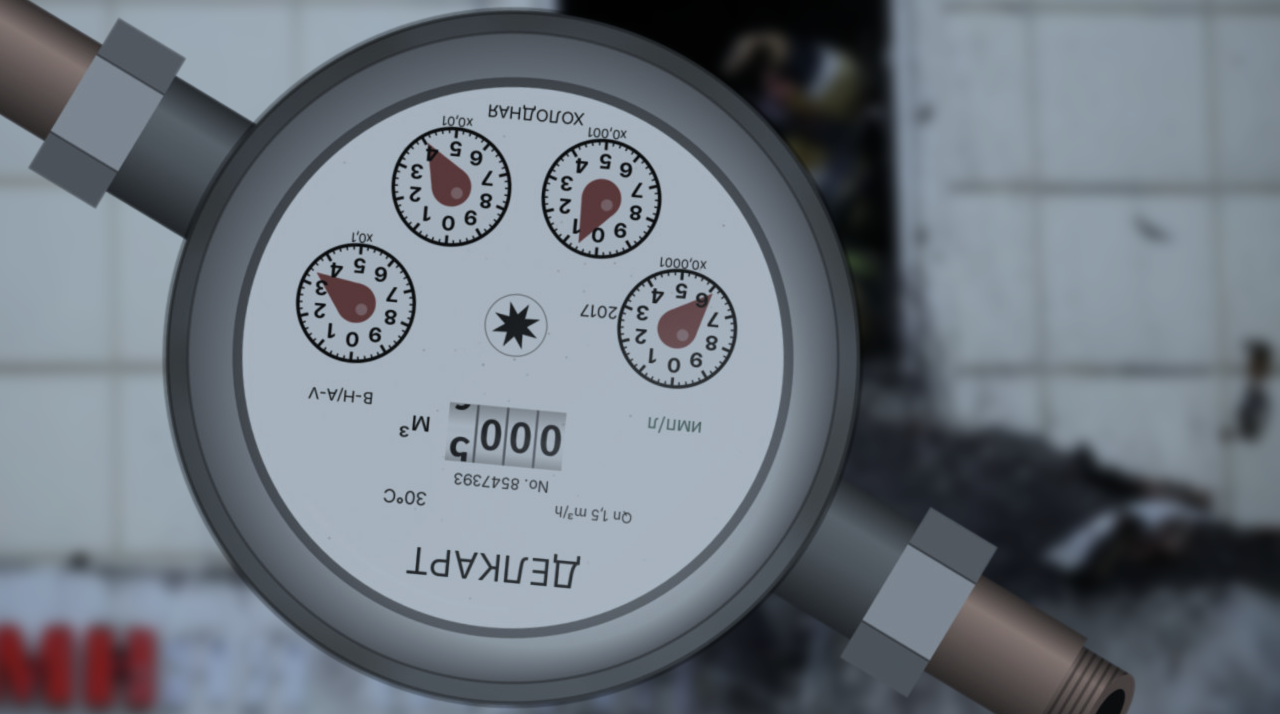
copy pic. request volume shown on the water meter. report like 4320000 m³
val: 5.3406 m³
